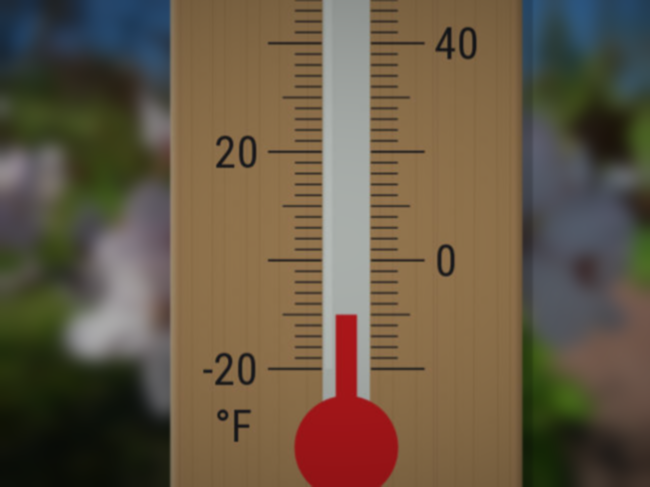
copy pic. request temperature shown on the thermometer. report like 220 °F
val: -10 °F
